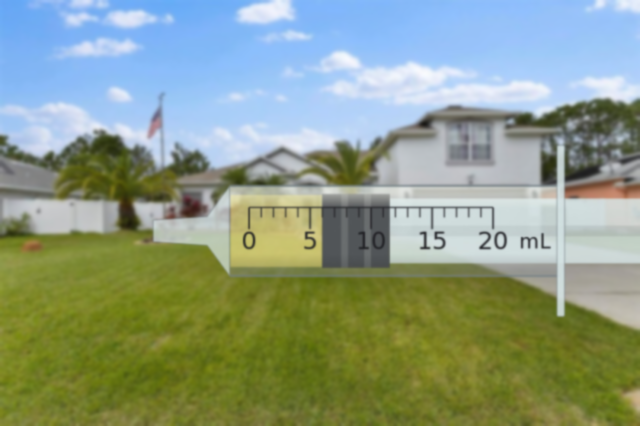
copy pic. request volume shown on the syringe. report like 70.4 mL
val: 6 mL
